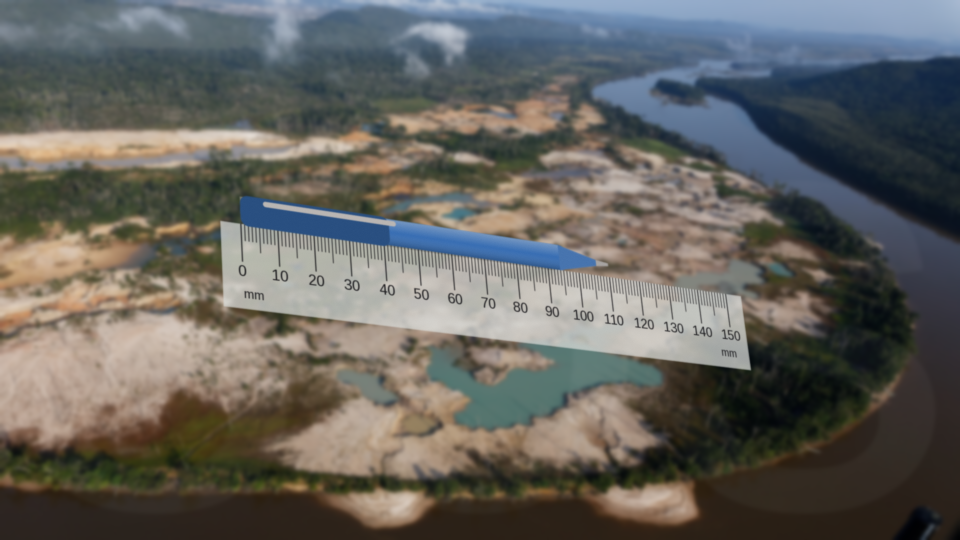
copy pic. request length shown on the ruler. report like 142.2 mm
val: 110 mm
